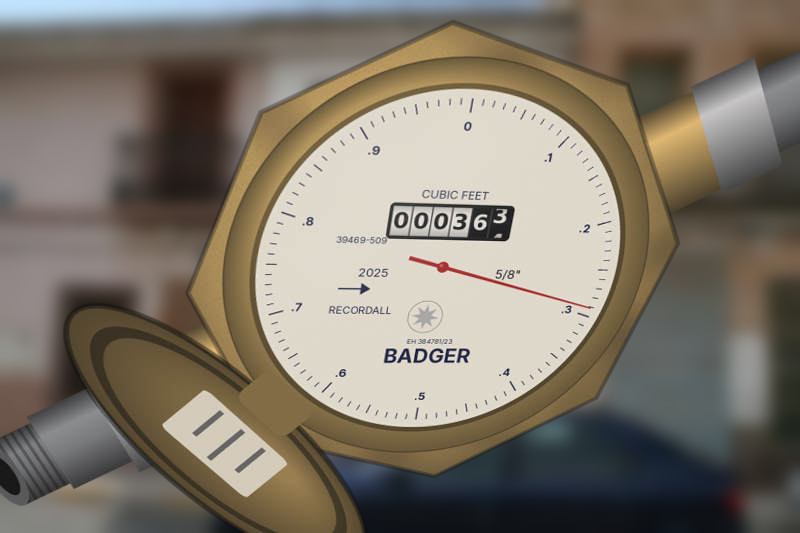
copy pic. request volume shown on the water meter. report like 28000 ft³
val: 363.29 ft³
